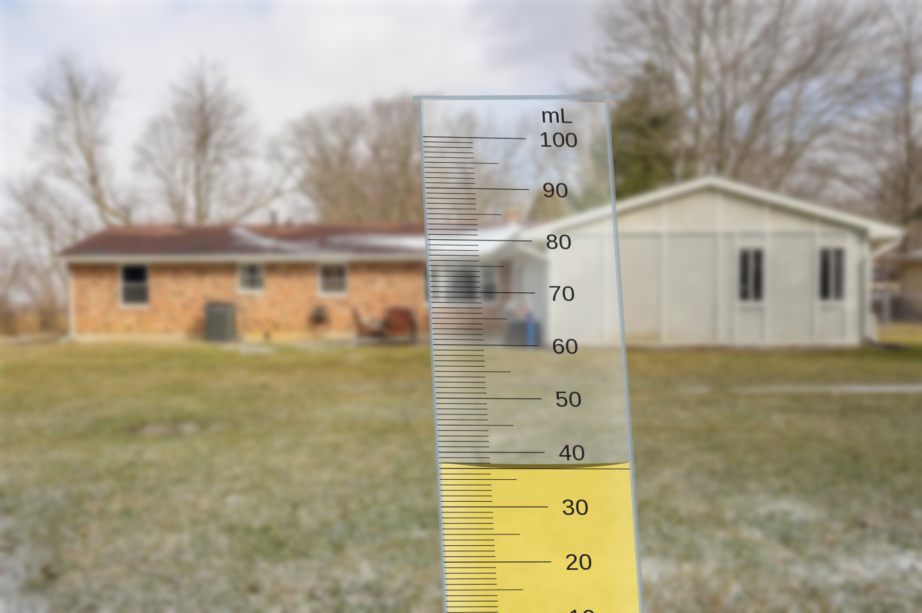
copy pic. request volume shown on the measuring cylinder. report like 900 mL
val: 37 mL
